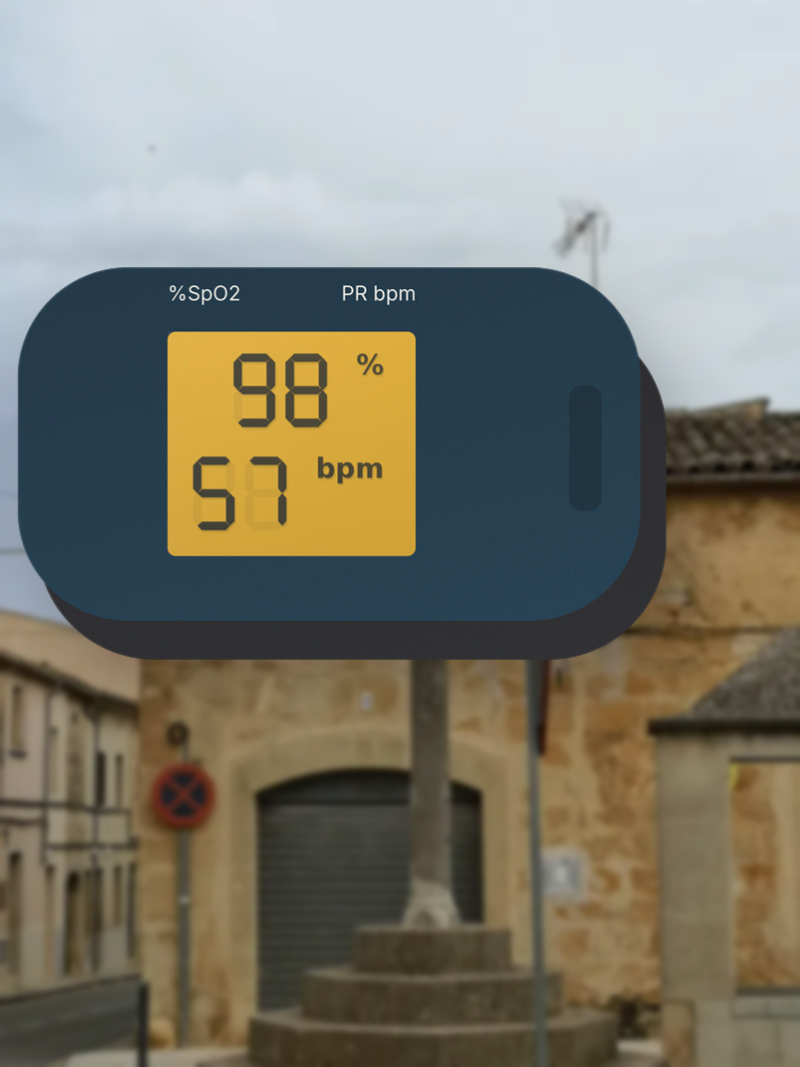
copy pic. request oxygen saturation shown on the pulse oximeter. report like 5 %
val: 98 %
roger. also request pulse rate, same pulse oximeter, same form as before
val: 57 bpm
